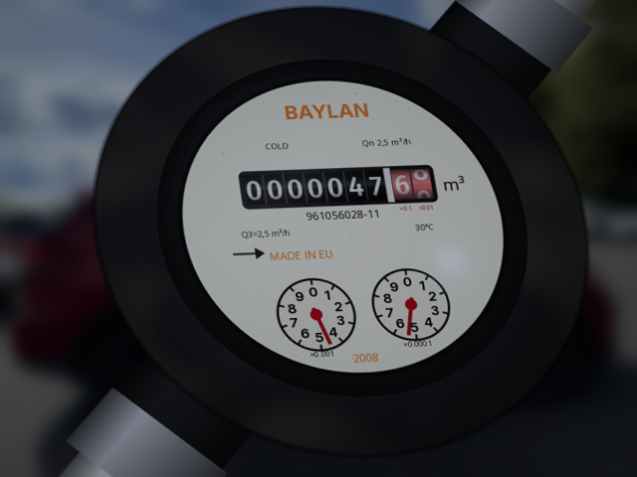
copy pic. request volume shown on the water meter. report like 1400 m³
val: 47.6845 m³
